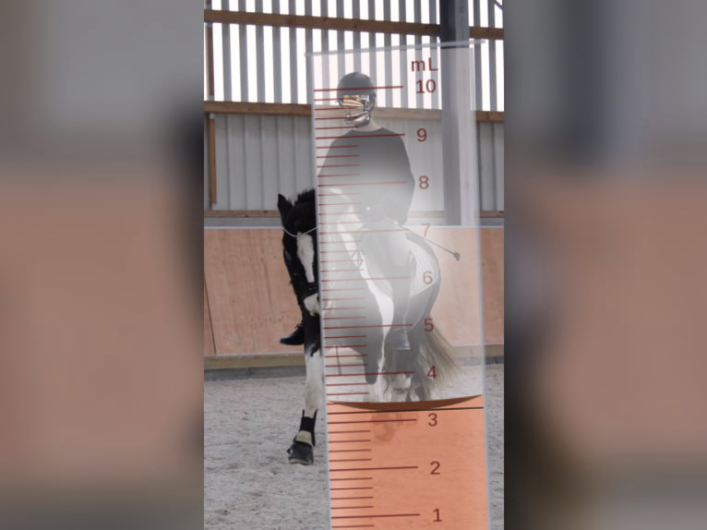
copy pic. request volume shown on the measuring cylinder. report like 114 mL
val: 3.2 mL
